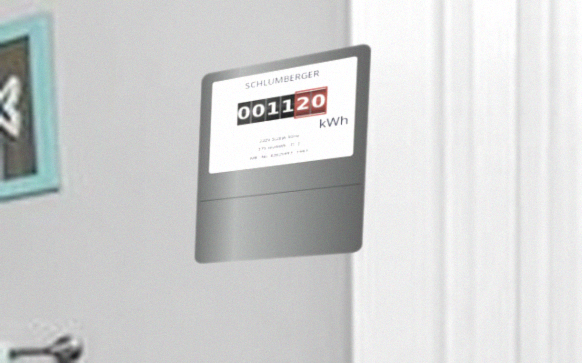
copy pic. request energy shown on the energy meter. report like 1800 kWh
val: 11.20 kWh
